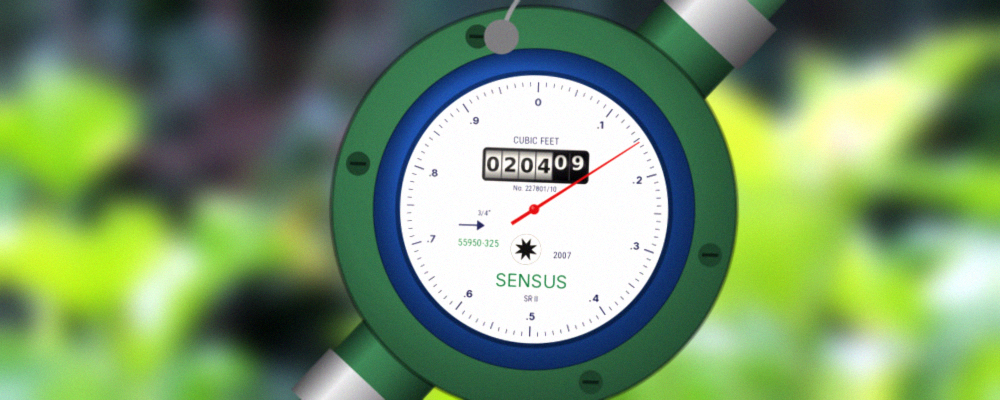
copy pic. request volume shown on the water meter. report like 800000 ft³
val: 20409.15 ft³
